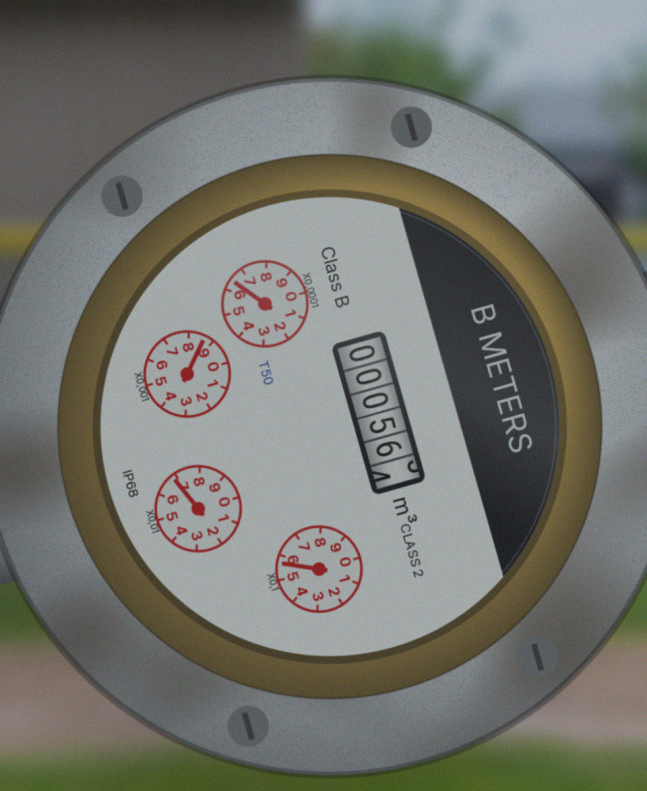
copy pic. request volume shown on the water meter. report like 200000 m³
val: 563.5686 m³
